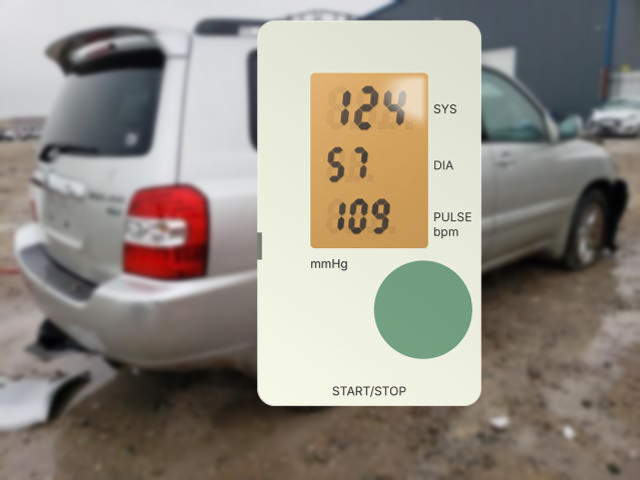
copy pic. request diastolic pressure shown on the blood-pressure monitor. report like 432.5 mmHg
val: 57 mmHg
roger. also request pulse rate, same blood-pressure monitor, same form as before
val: 109 bpm
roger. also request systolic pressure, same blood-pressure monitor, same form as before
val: 124 mmHg
